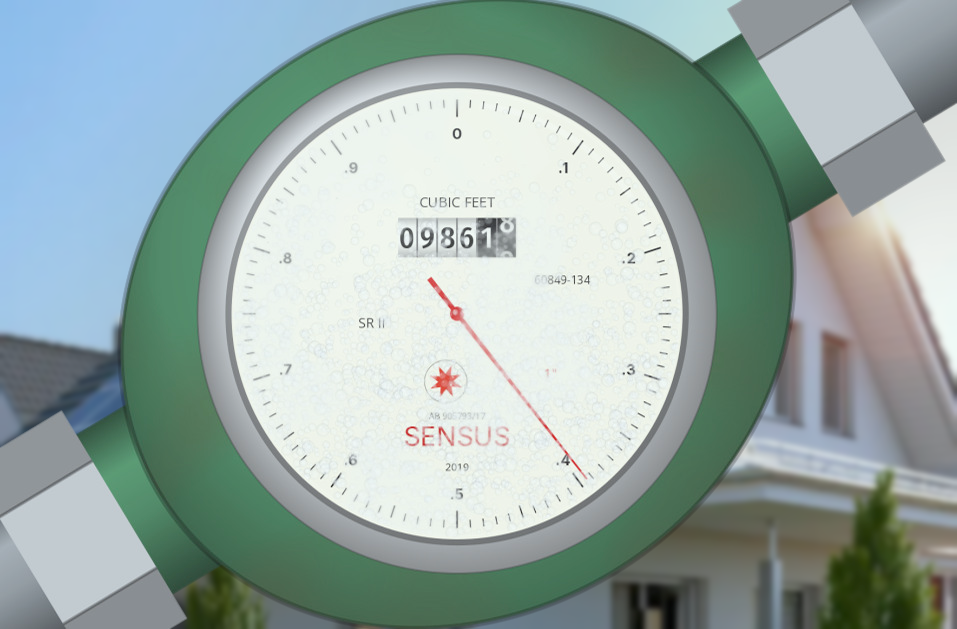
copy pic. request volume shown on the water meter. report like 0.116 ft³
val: 98618.39 ft³
